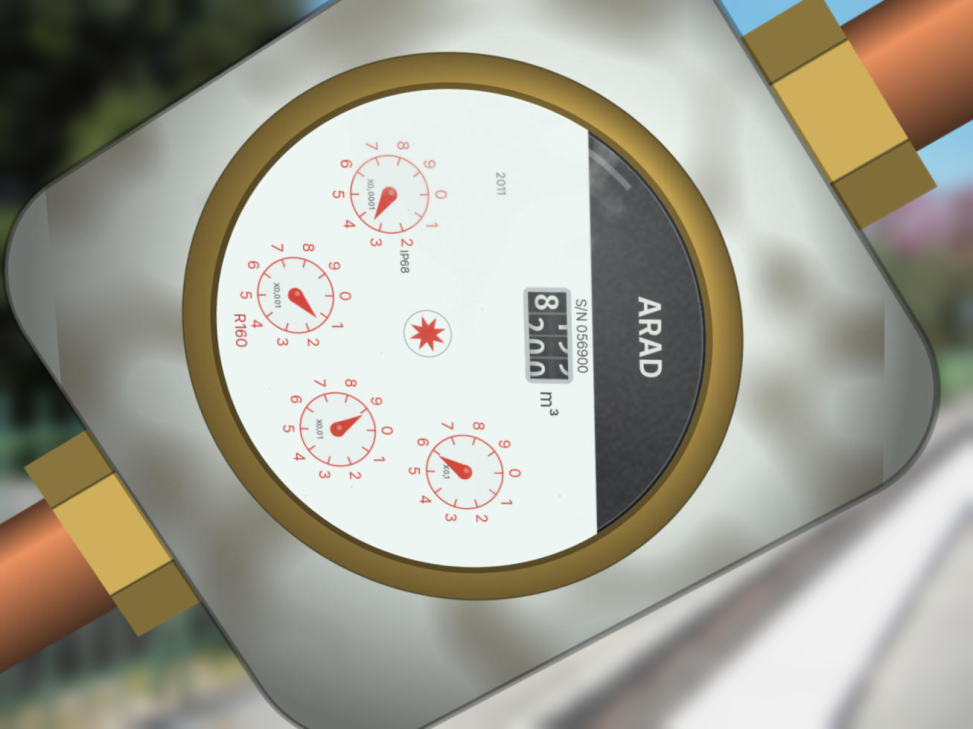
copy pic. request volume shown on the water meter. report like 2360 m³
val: 8199.5913 m³
